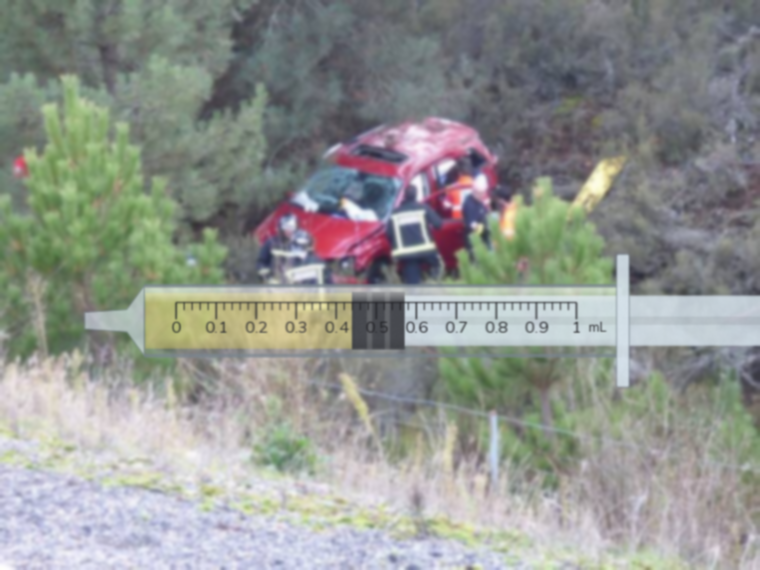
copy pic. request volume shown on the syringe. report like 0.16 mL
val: 0.44 mL
